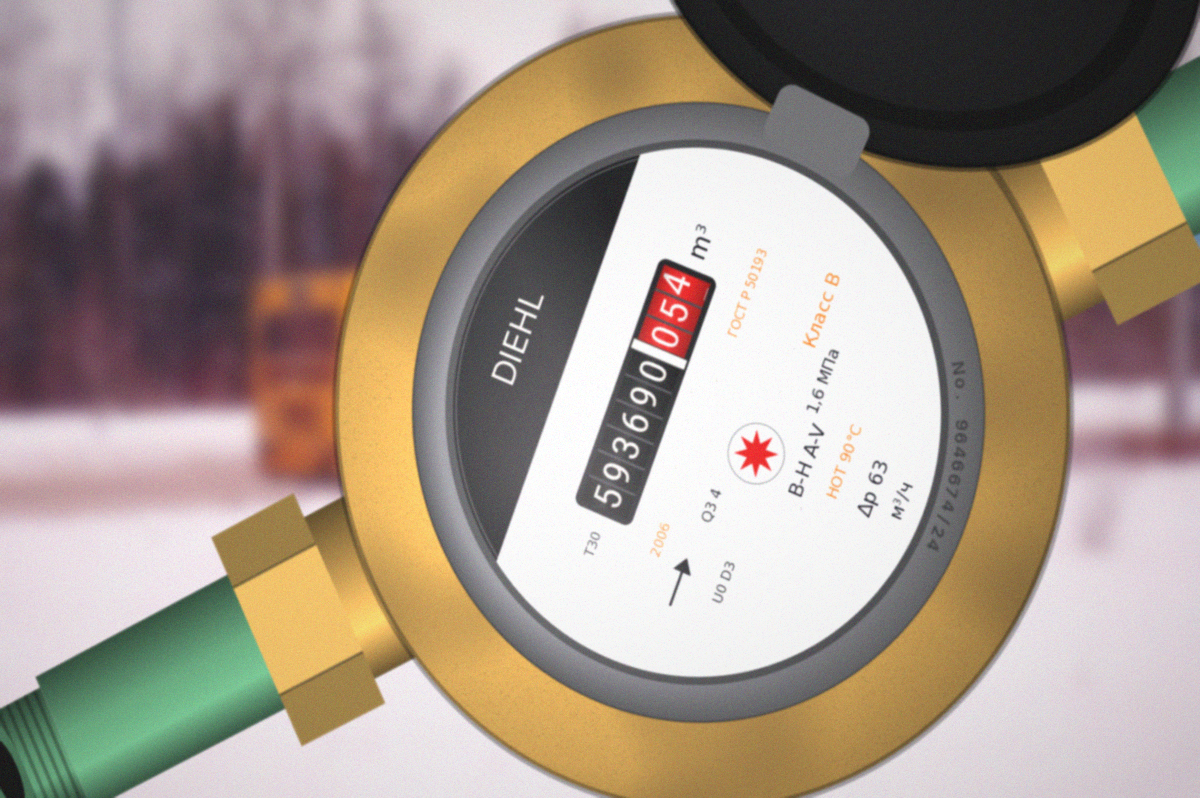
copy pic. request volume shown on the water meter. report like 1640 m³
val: 593690.054 m³
